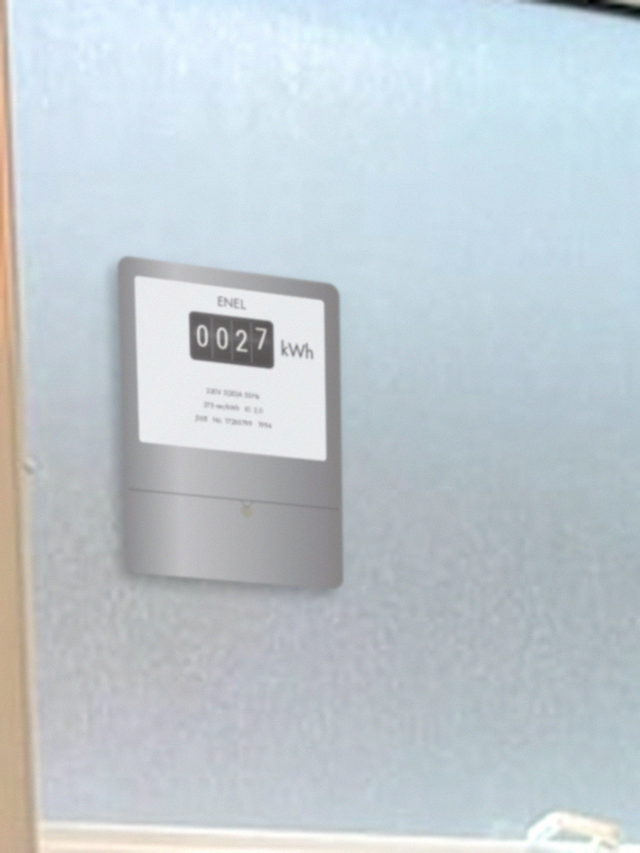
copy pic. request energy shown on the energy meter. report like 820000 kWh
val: 27 kWh
